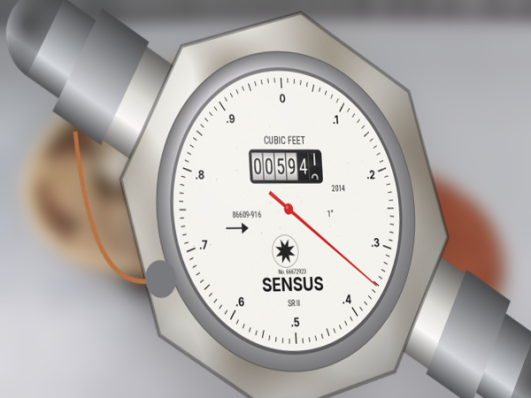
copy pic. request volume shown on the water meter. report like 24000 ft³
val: 5941.35 ft³
